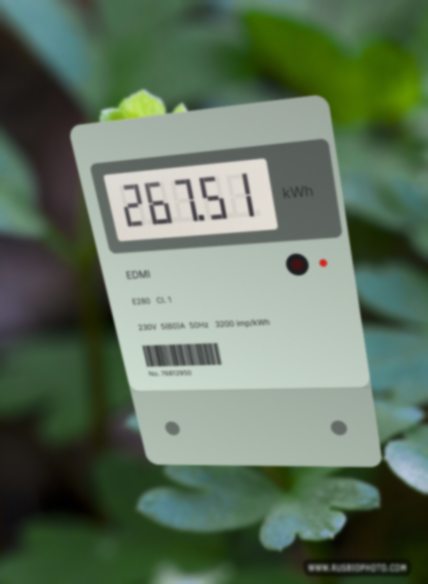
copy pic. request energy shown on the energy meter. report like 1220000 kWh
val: 267.51 kWh
